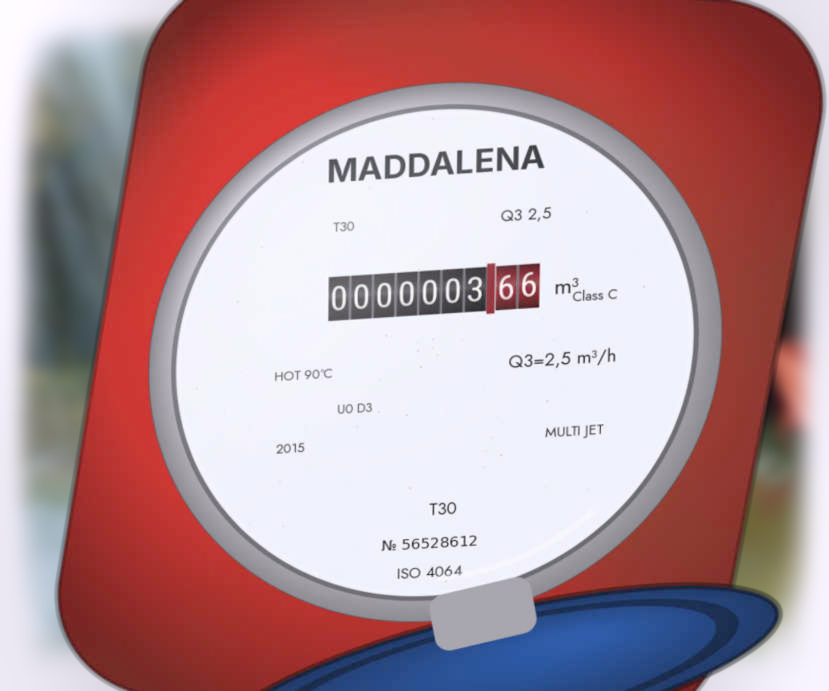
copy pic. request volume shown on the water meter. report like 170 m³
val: 3.66 m³
